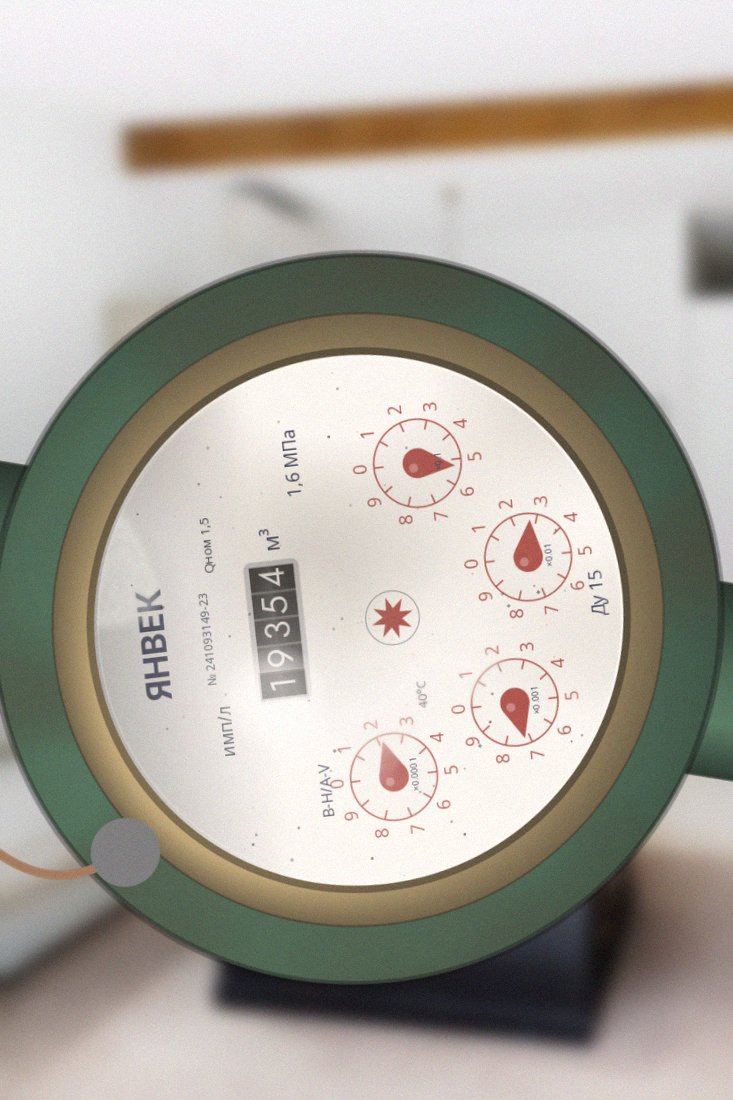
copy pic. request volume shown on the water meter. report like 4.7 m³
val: 19354.5272 m³
